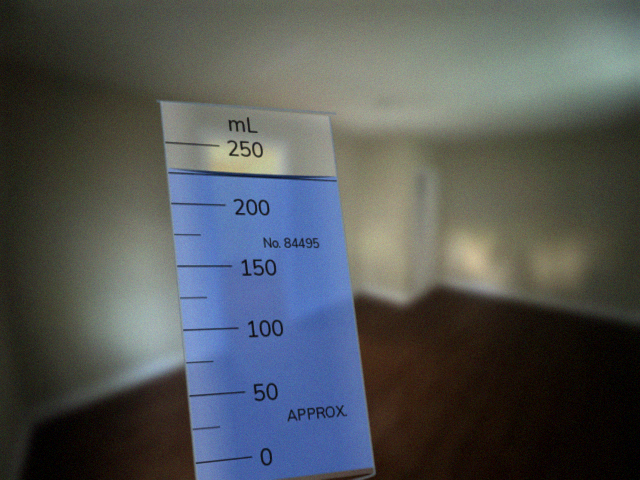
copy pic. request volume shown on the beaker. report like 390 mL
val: 225 mL
